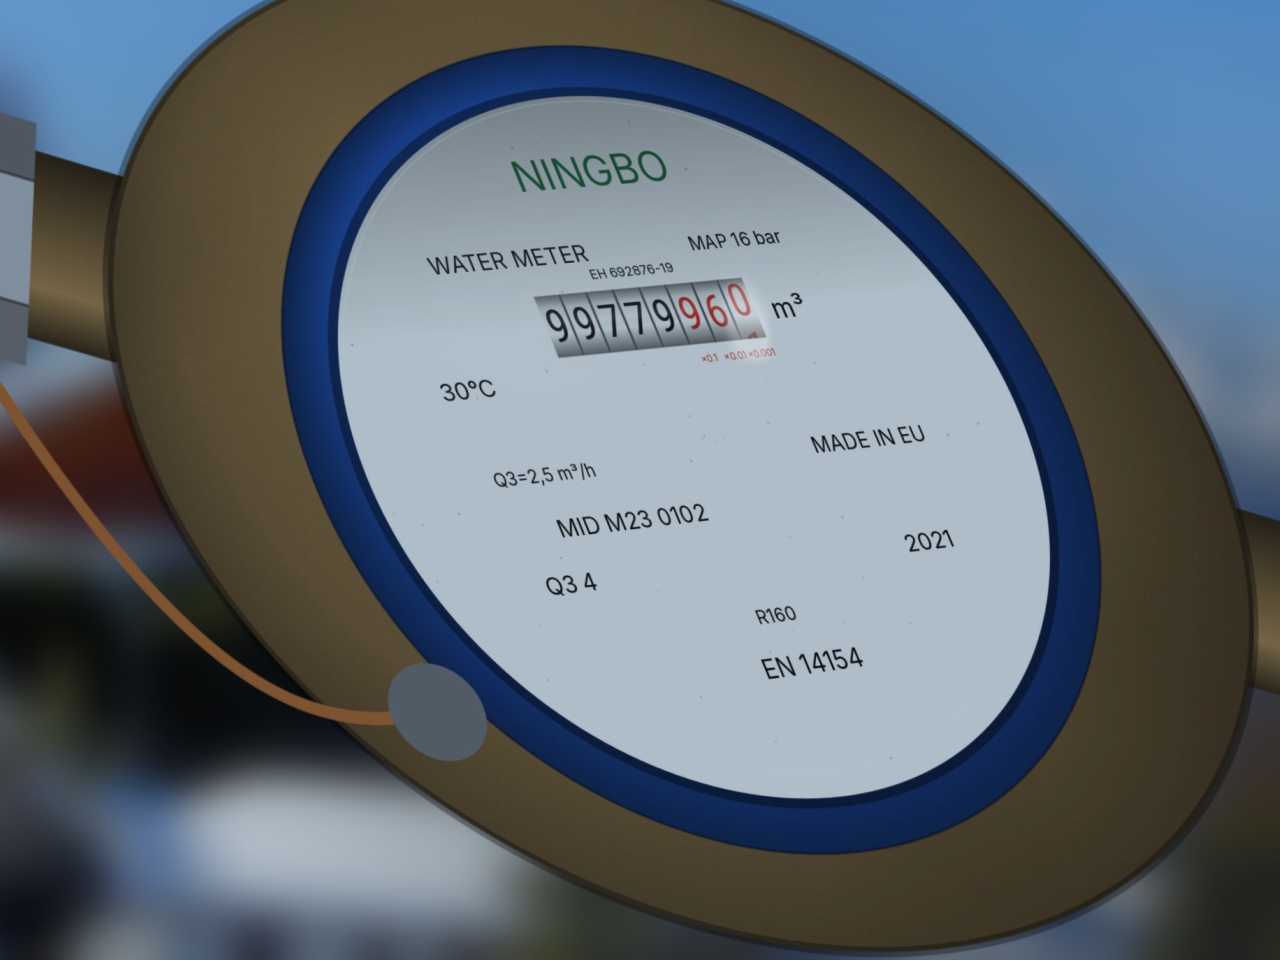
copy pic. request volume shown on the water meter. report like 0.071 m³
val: 99779.960 m³
